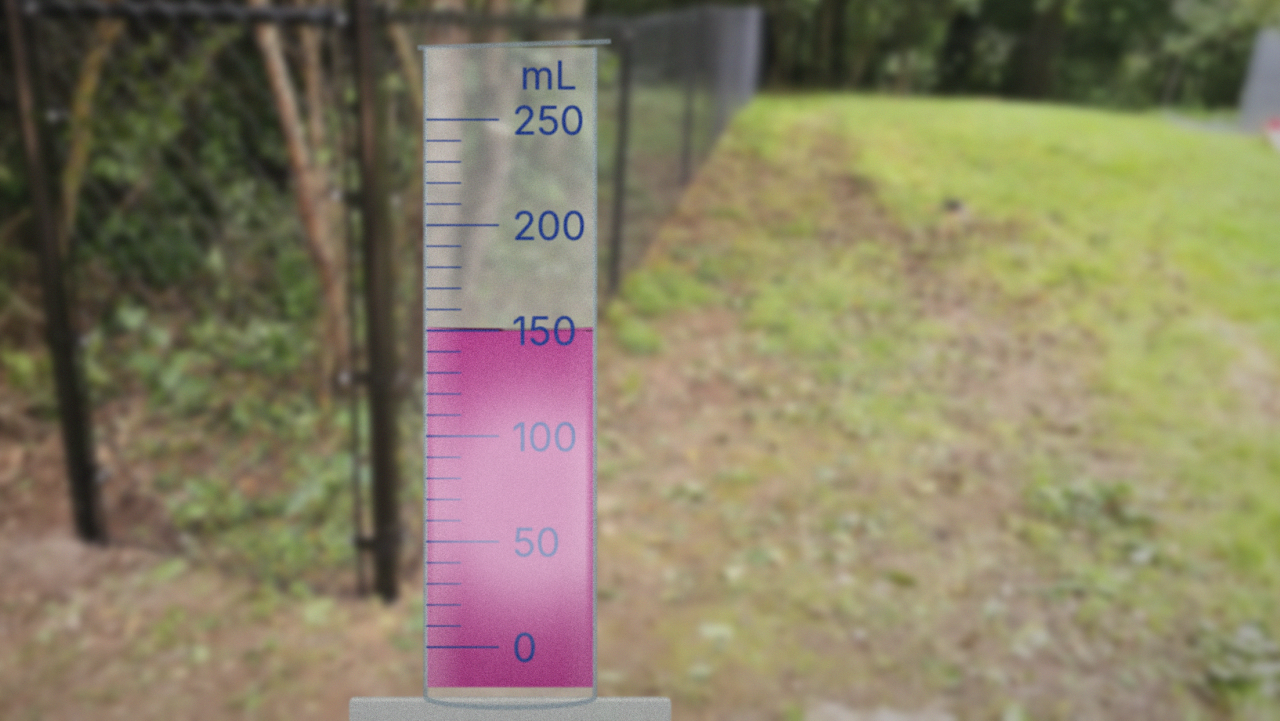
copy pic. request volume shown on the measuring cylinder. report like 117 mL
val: 150 mL
